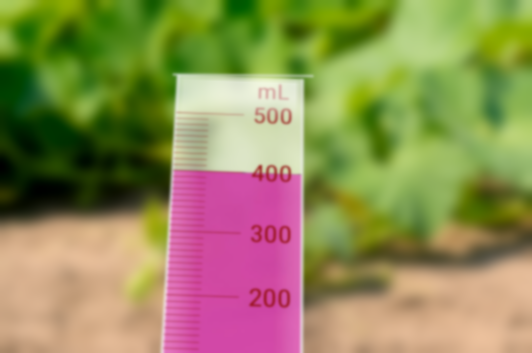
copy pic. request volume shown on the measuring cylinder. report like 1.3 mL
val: 400 mL
